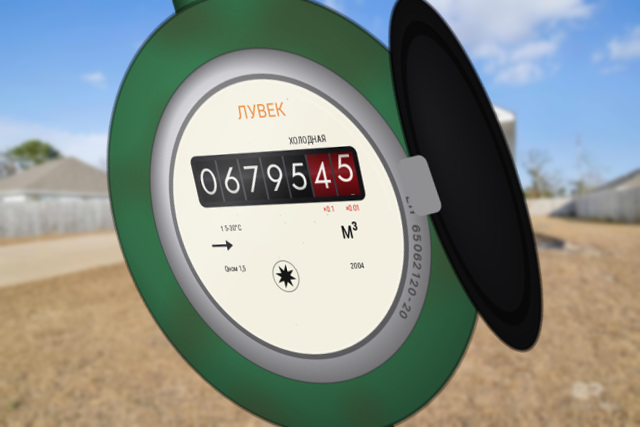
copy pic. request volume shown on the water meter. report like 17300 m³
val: 6795.45 m³
